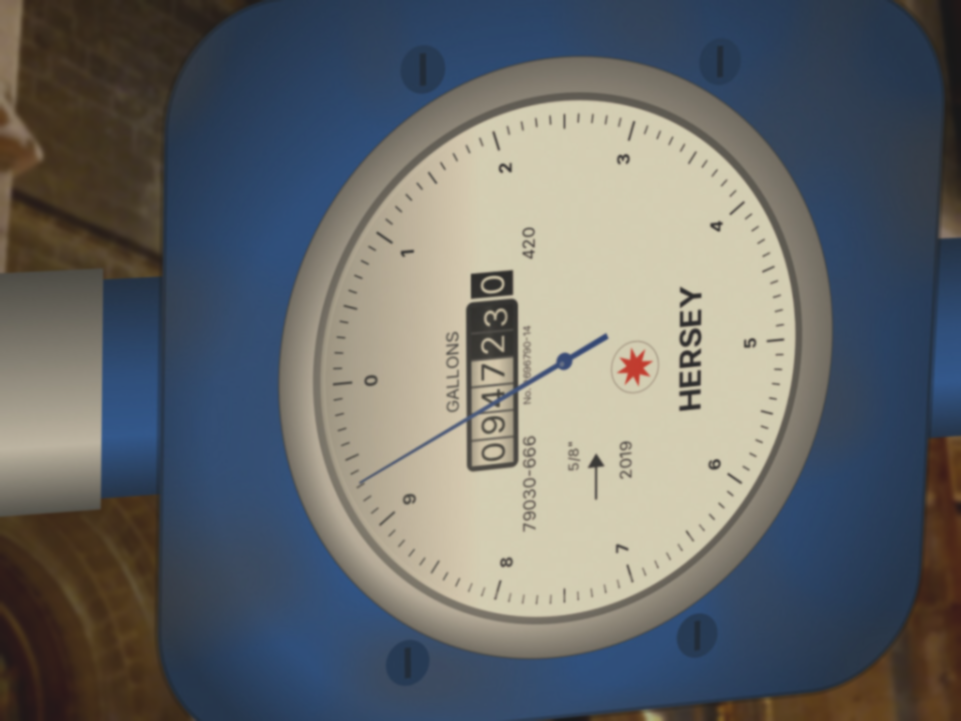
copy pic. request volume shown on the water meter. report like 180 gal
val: 947229.3 gal
